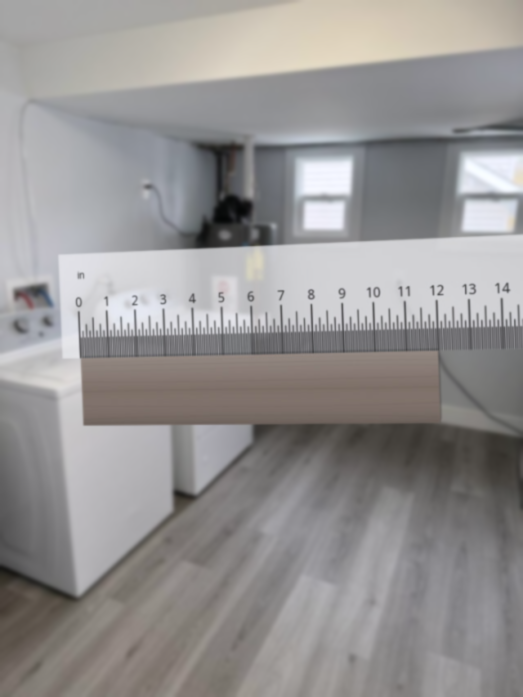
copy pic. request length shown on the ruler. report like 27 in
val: 12 in
